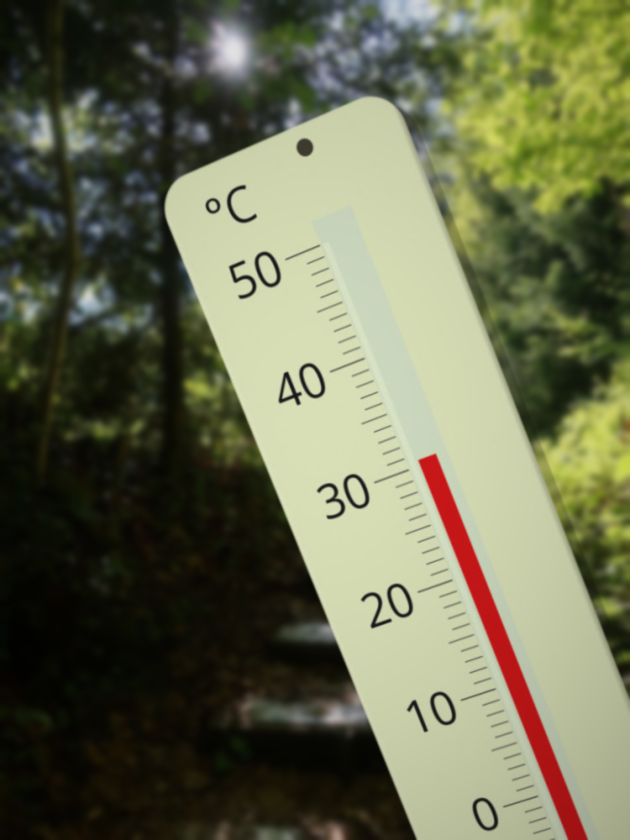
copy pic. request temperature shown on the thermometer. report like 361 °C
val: 30.5 °C
